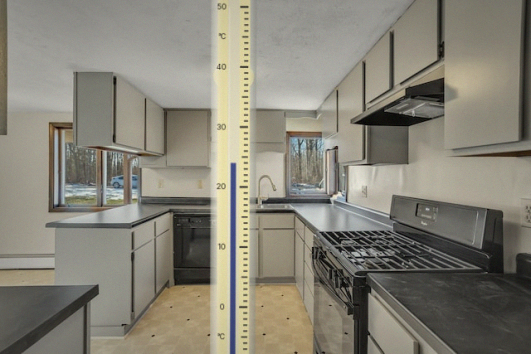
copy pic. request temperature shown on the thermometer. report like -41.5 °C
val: 24 °C
